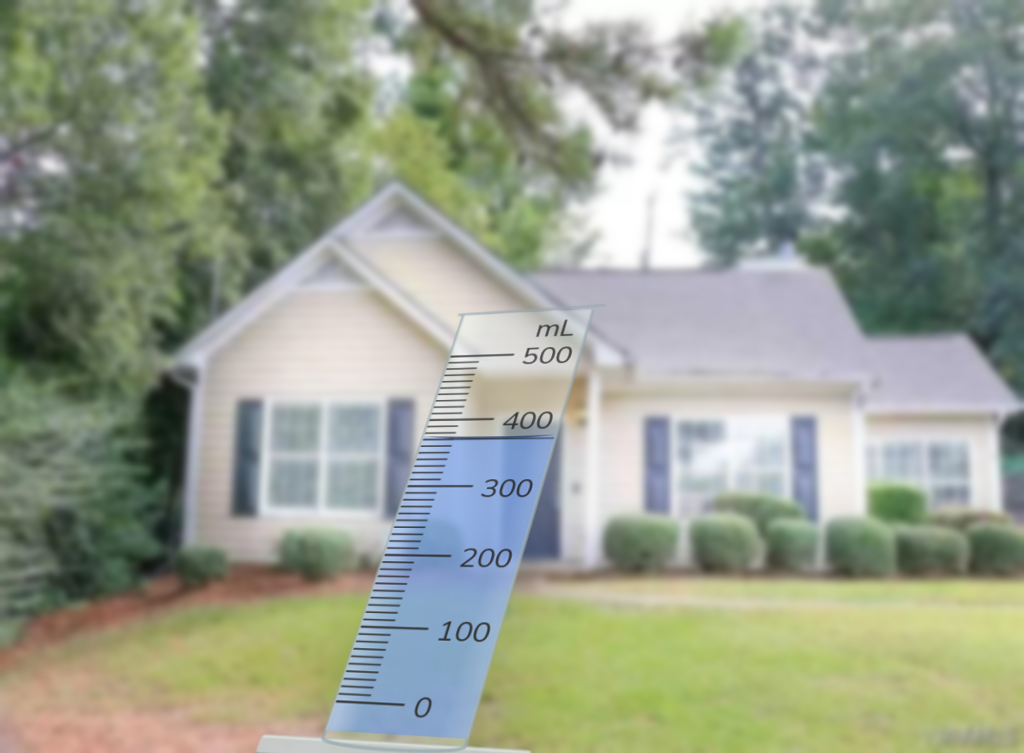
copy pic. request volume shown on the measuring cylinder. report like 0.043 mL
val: 370 mL
